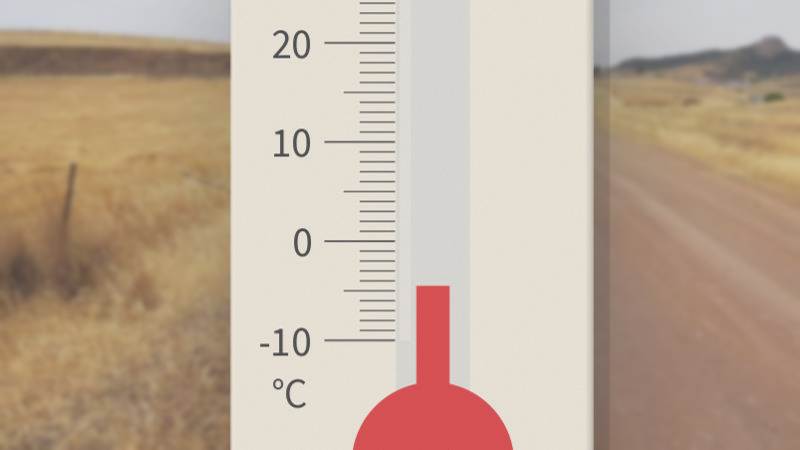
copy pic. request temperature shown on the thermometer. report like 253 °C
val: -4.5 °C
